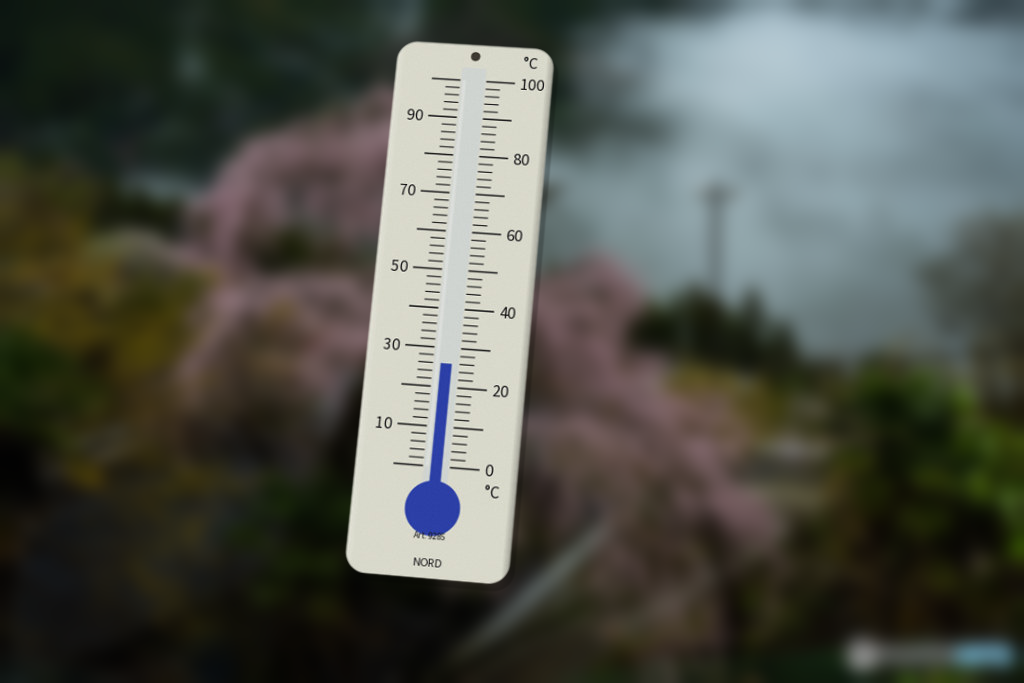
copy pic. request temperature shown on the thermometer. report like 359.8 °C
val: 26 °C
